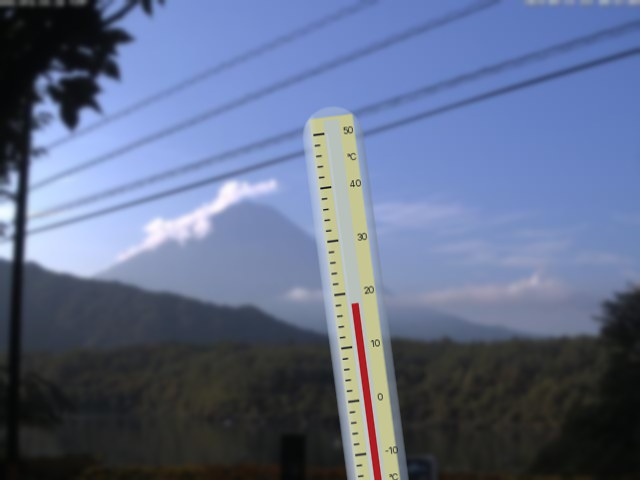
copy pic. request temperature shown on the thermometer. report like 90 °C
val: 18 °C
